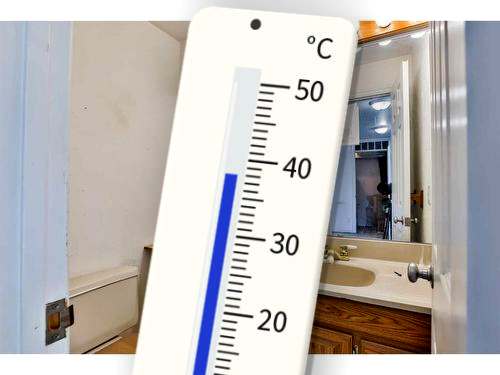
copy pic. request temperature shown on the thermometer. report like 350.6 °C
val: 38 °C
